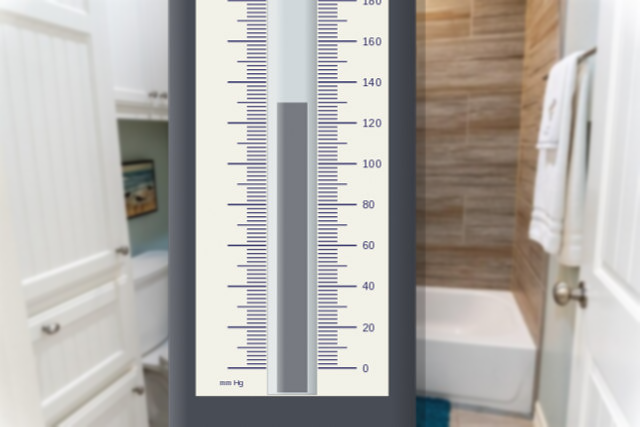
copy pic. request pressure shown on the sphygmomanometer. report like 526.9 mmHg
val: 130 mmHg
